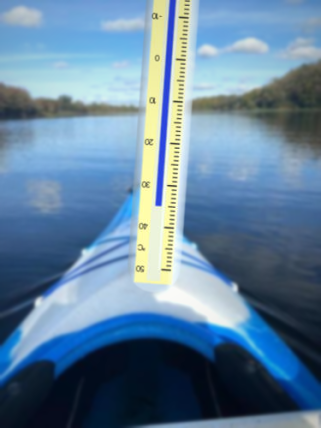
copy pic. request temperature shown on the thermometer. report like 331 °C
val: 35 °C
